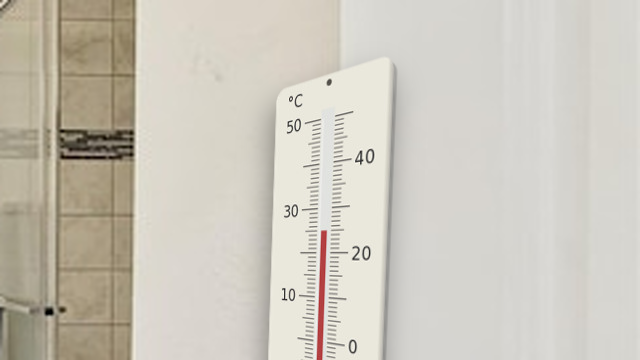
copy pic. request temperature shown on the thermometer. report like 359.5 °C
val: 25 °C
